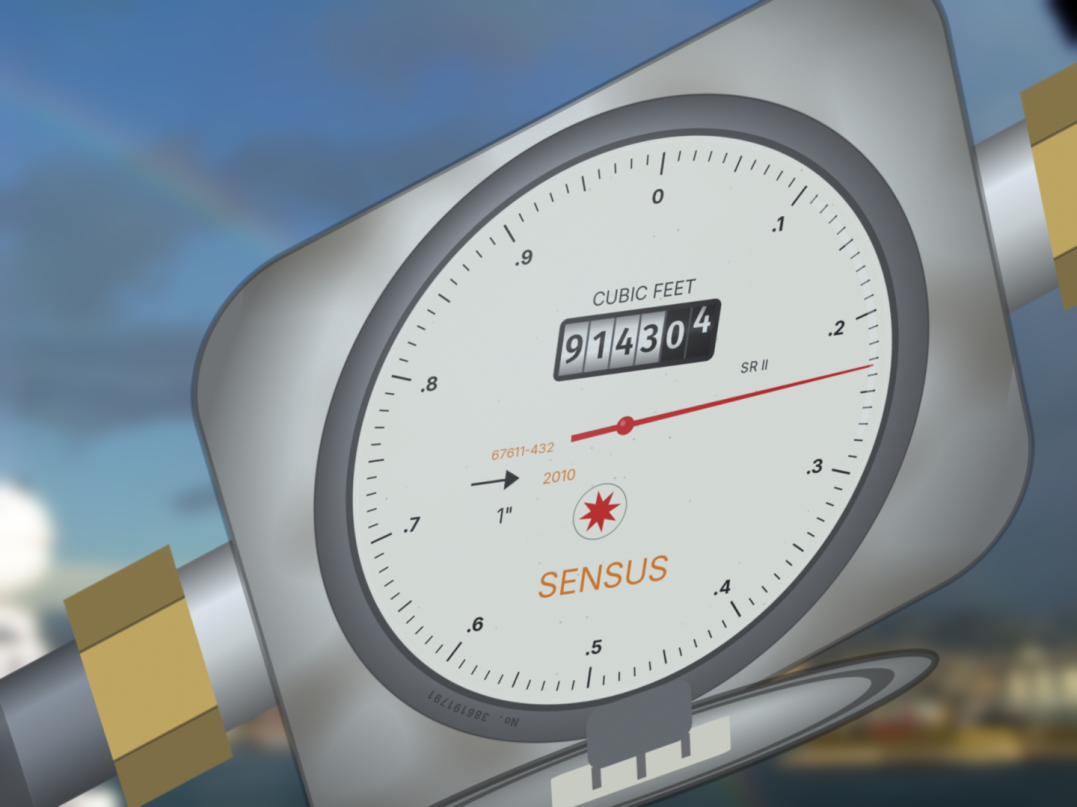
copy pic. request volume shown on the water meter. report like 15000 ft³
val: 914304.23 ft³
